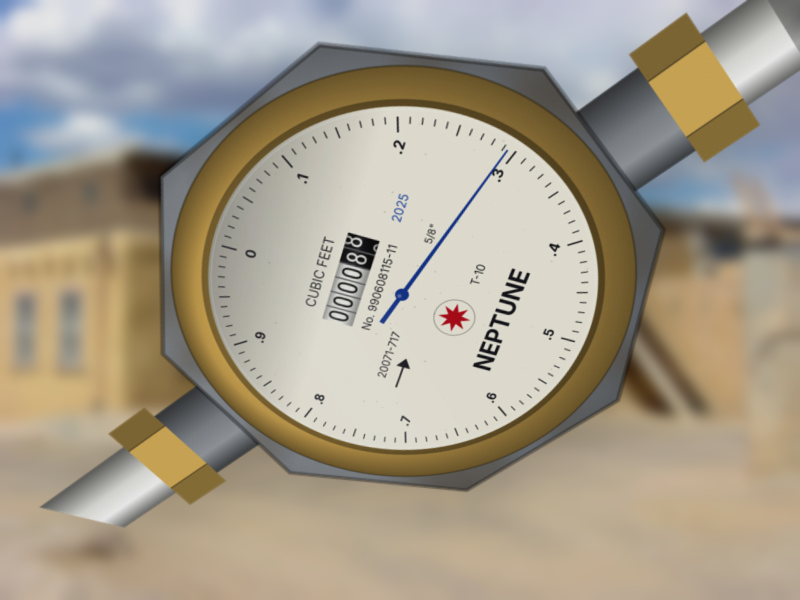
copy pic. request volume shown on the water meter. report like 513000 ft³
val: 88.29 ft³
